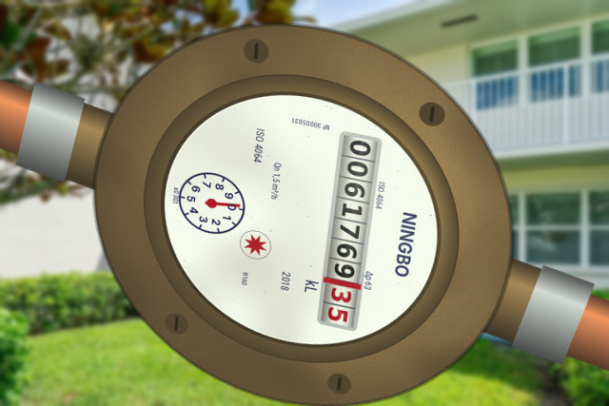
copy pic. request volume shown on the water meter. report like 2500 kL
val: 61769.349 kL
